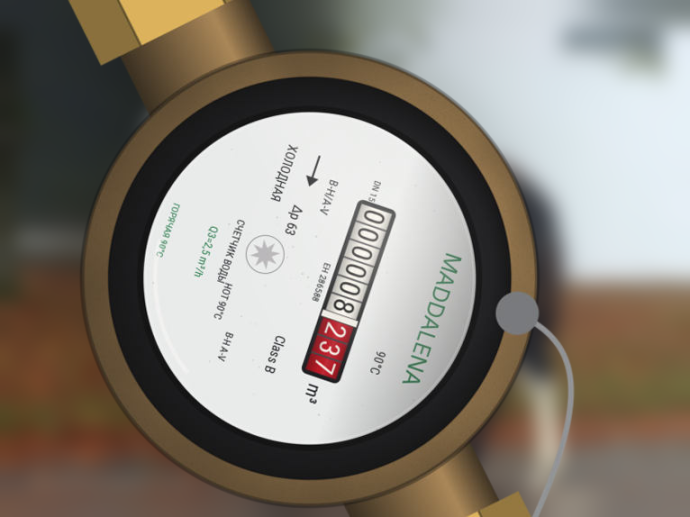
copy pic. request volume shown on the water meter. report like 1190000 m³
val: 8.237 m³
